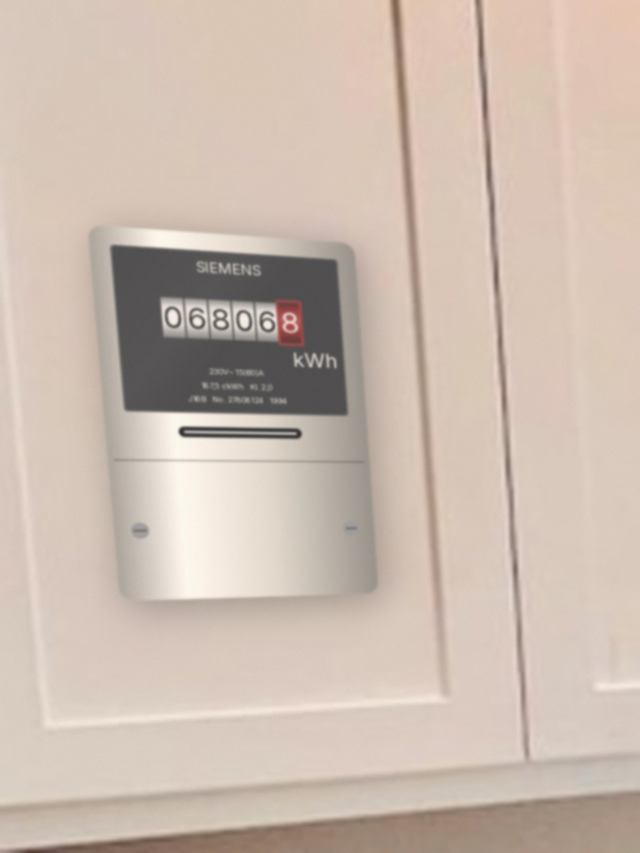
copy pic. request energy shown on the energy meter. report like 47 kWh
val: 6806.8 kWh
